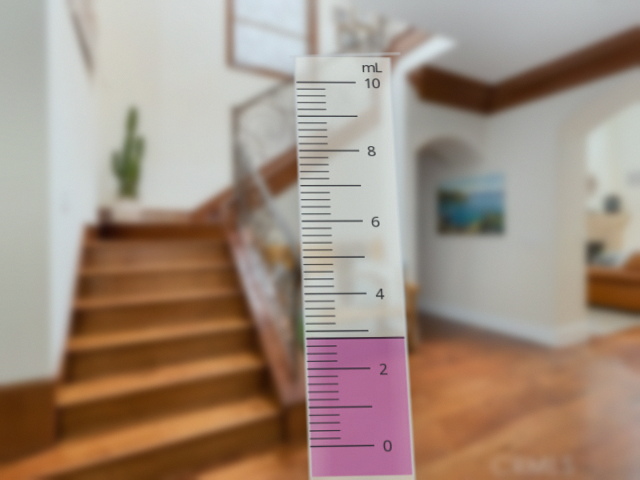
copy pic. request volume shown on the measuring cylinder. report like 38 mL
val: 2.8 mL
